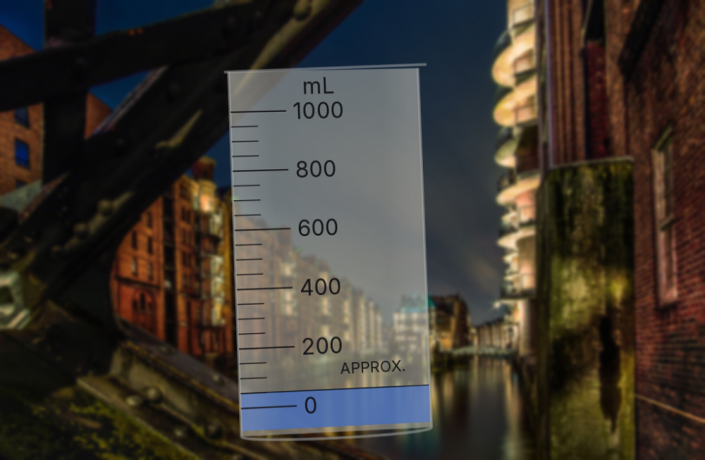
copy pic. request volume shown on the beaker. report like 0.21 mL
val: 50 mL
